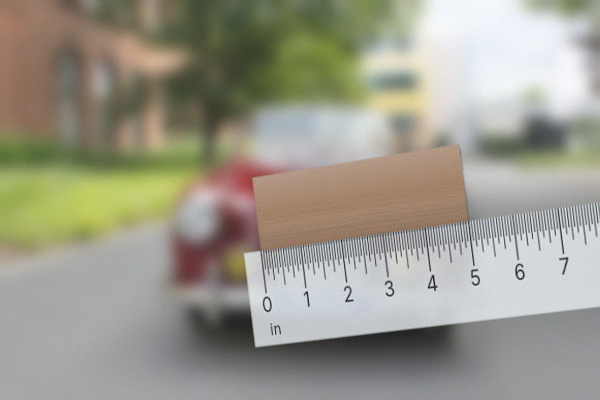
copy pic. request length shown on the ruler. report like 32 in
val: 5 in
